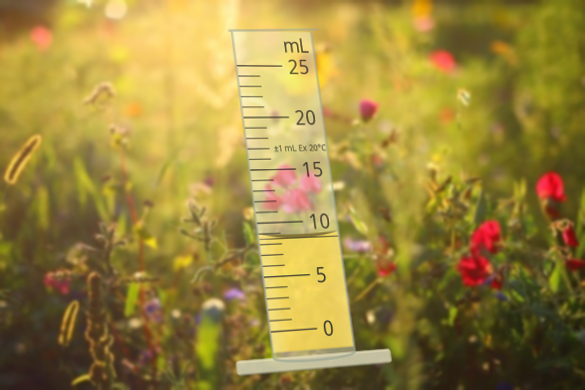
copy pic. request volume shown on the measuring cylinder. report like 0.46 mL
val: 8.5 mL
